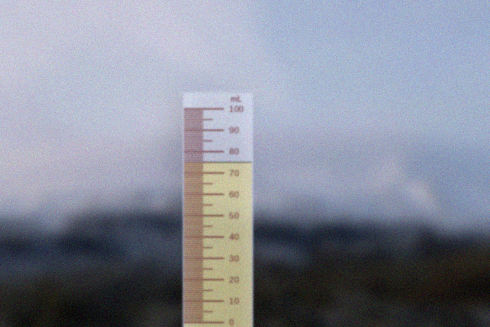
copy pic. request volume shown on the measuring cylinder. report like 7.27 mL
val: 75 mL
